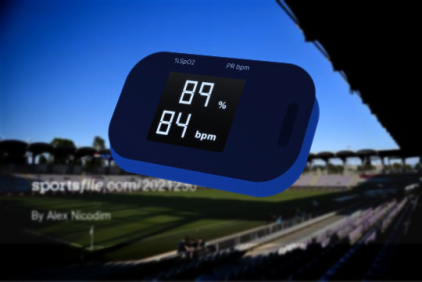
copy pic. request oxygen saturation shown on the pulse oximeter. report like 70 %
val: 89 %
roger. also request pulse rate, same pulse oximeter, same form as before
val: 84 bpm
